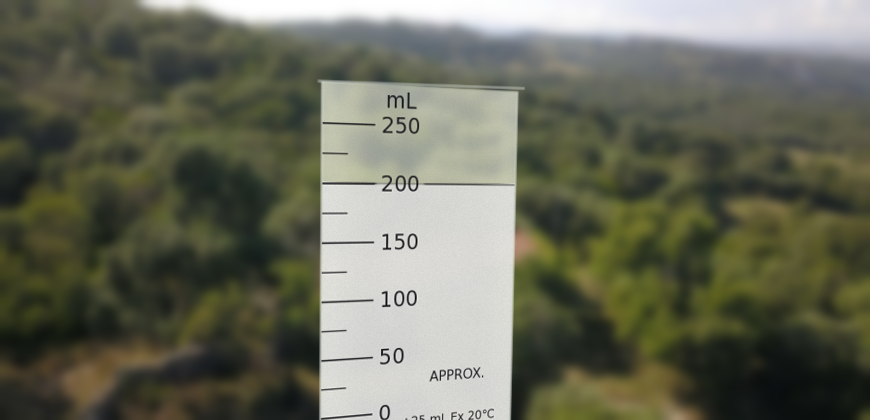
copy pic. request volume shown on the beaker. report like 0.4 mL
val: 200 mL
